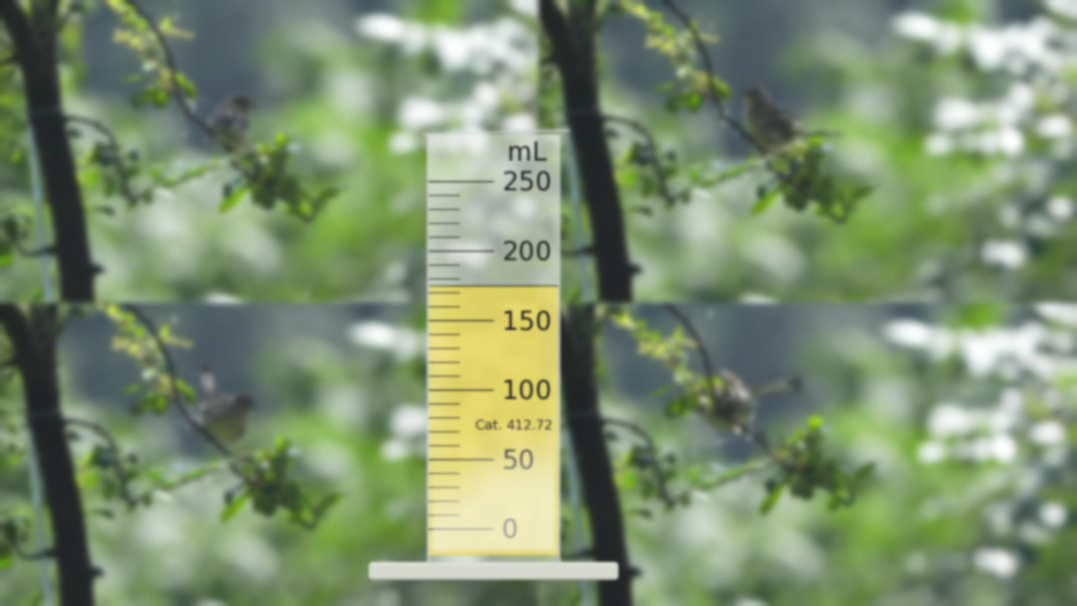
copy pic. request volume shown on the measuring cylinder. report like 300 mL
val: 175 mL
